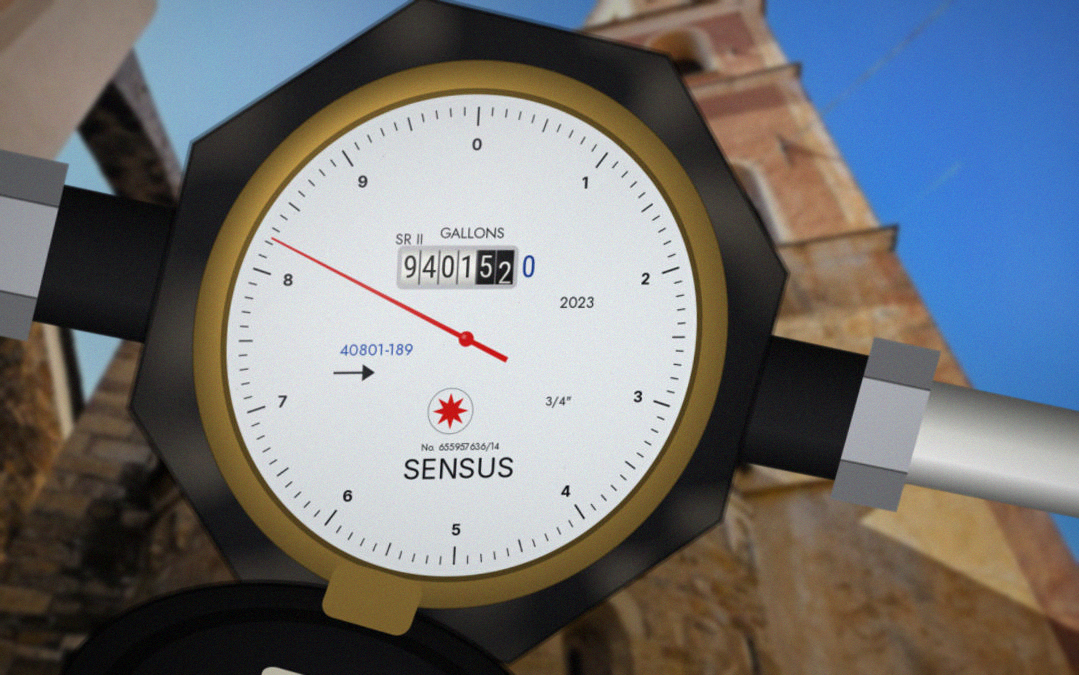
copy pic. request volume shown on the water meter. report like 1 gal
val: 9401518.2 gal
